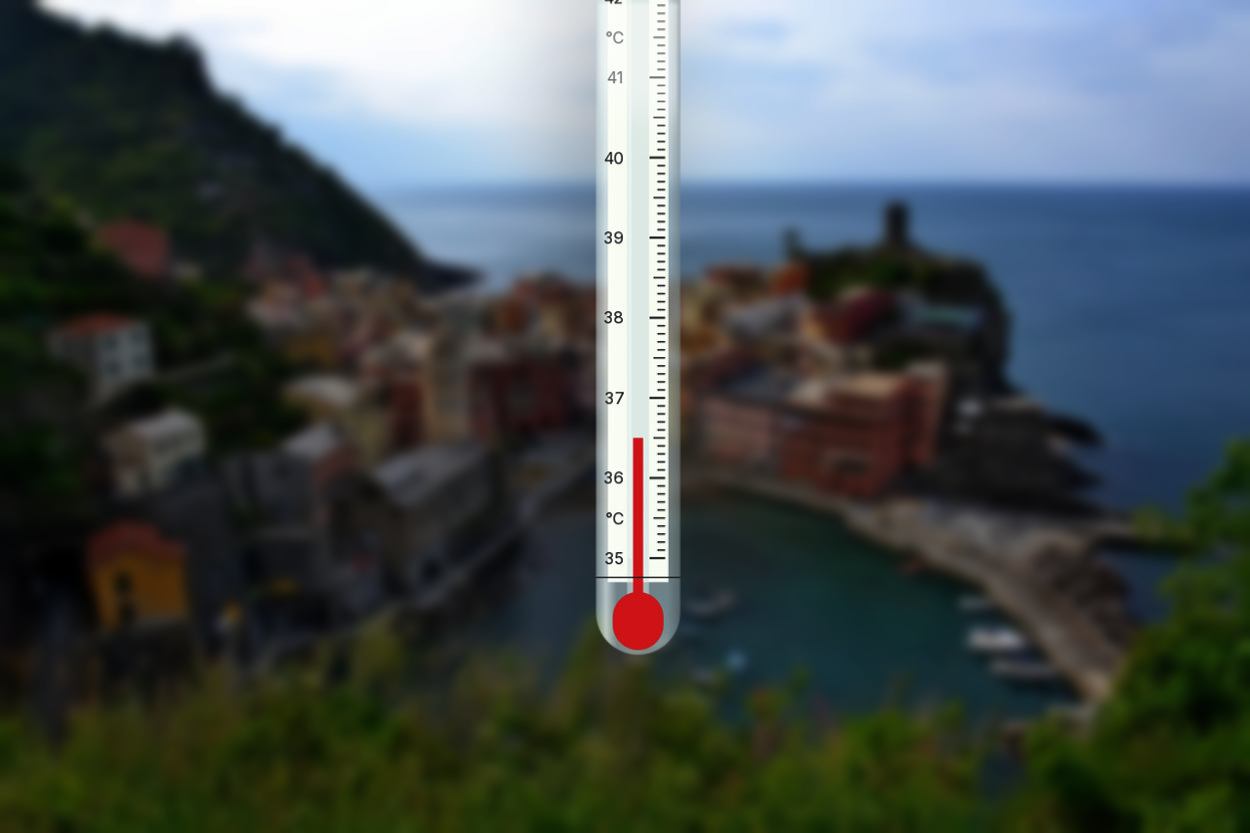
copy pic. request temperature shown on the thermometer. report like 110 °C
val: 36.5 °C
